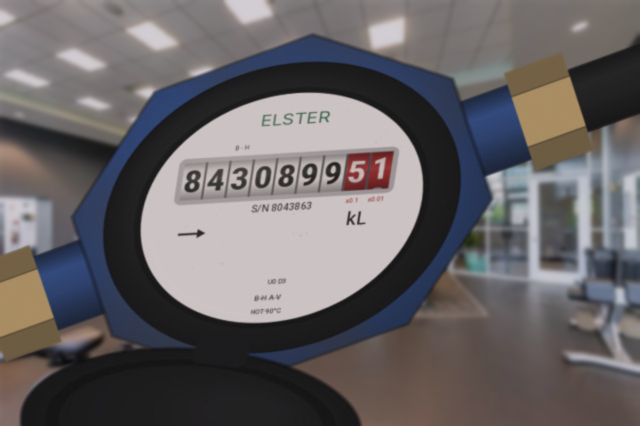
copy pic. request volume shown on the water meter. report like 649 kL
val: 8430899.51 kL
